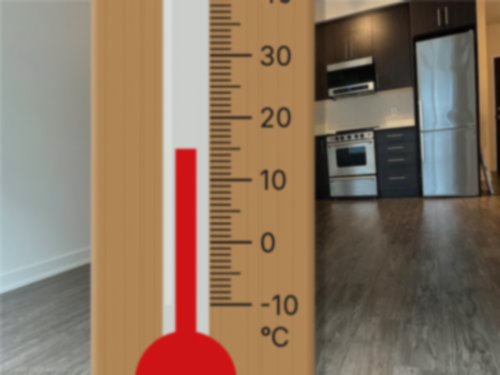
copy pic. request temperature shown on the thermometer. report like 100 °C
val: 15 °C
